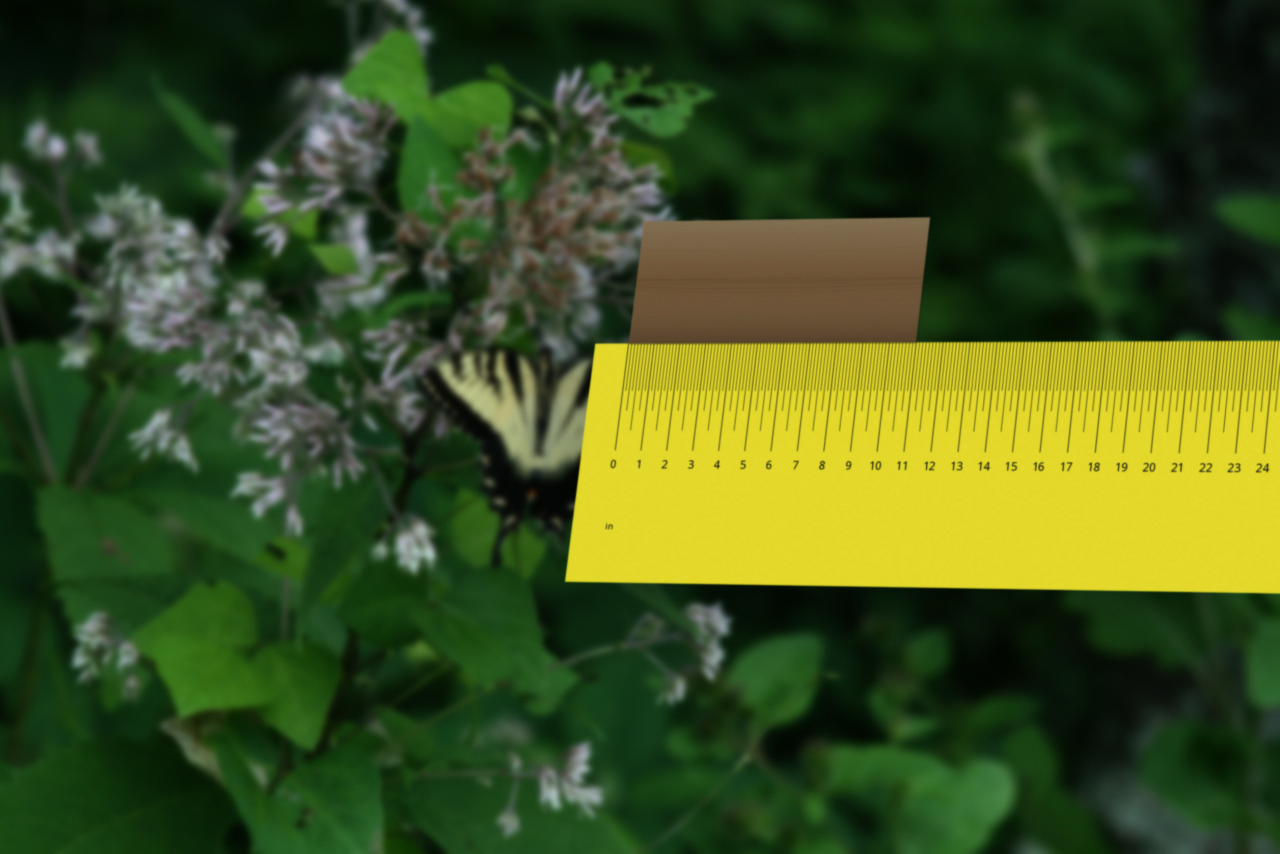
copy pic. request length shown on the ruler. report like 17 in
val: 11 in
